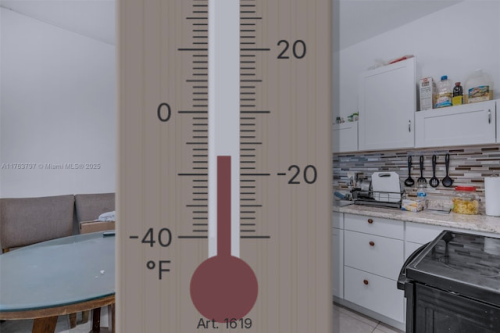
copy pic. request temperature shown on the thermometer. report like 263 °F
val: -14 °F
